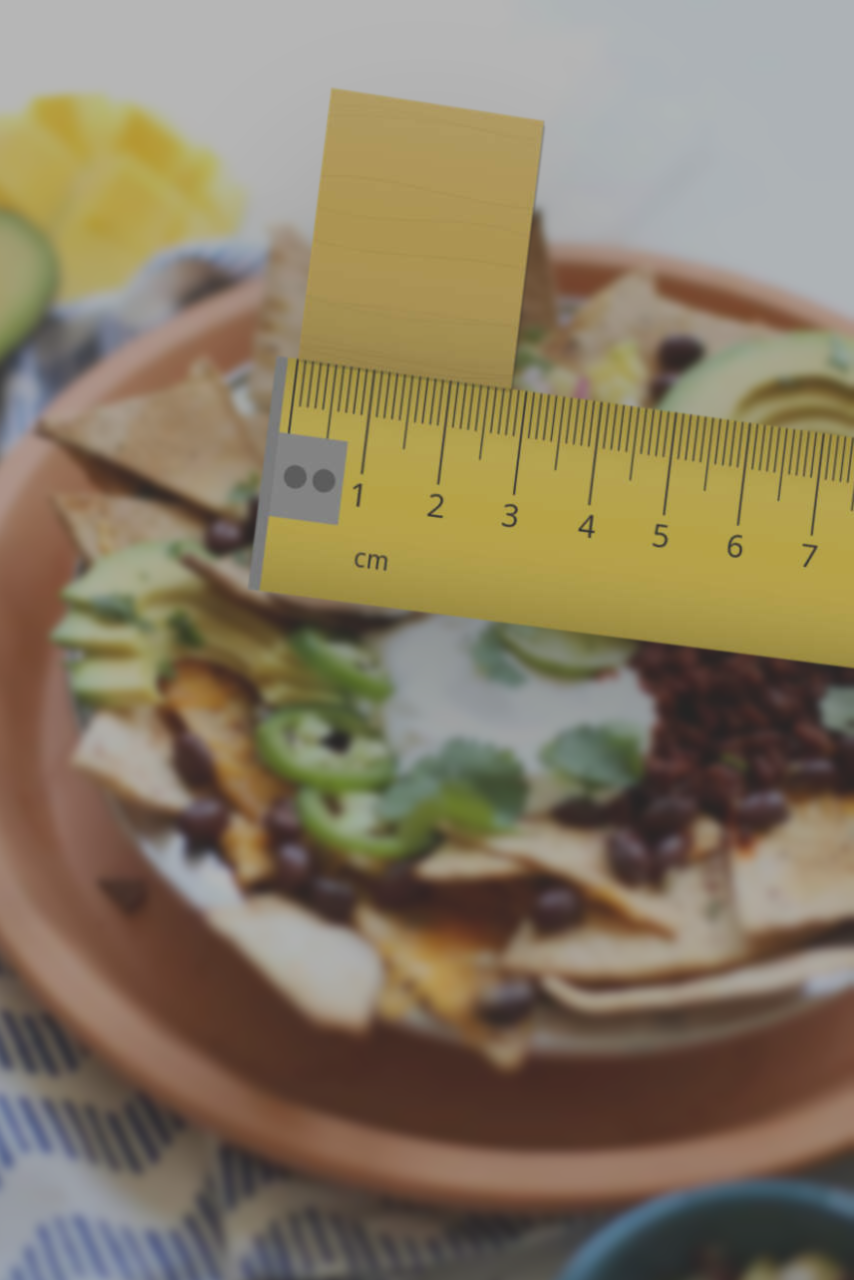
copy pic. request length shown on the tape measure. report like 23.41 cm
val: 2.8 cm
